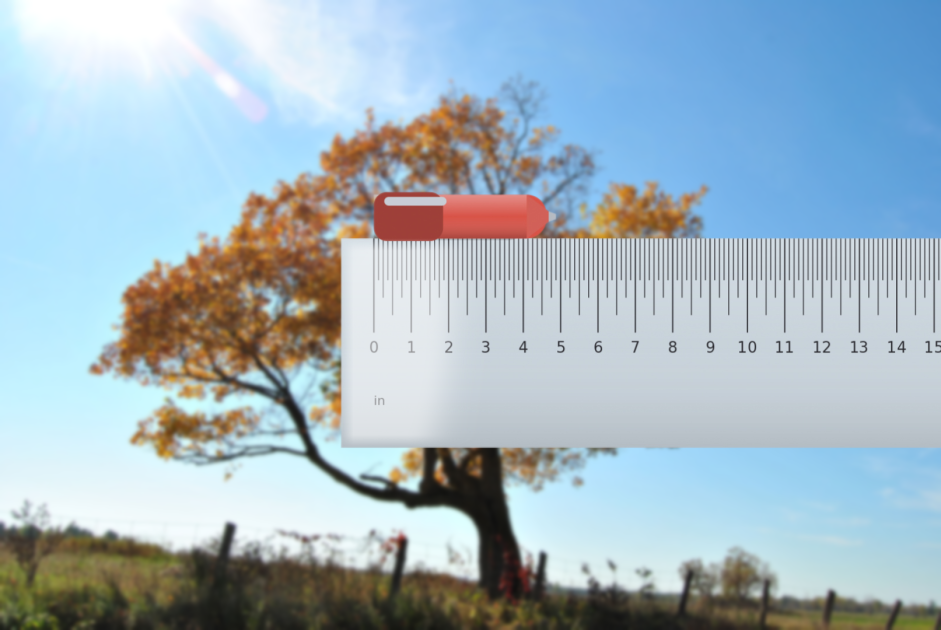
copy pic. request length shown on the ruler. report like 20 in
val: 4.875 in
